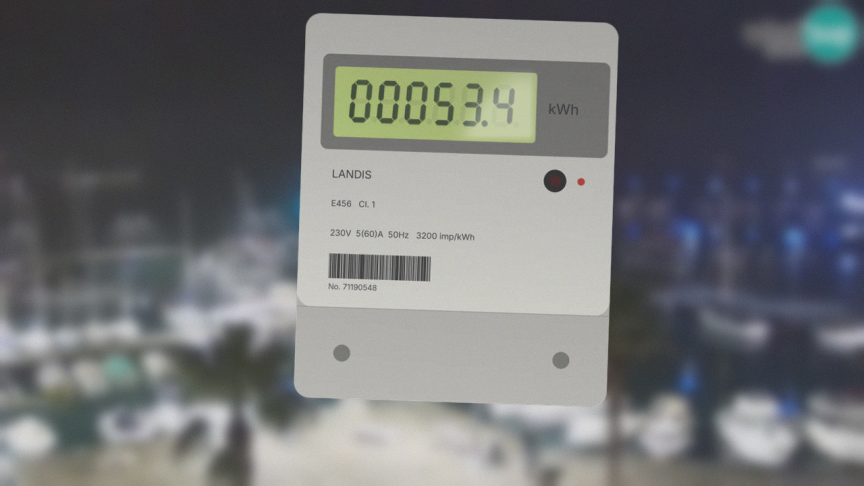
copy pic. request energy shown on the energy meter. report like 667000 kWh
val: 53.4 kWh
